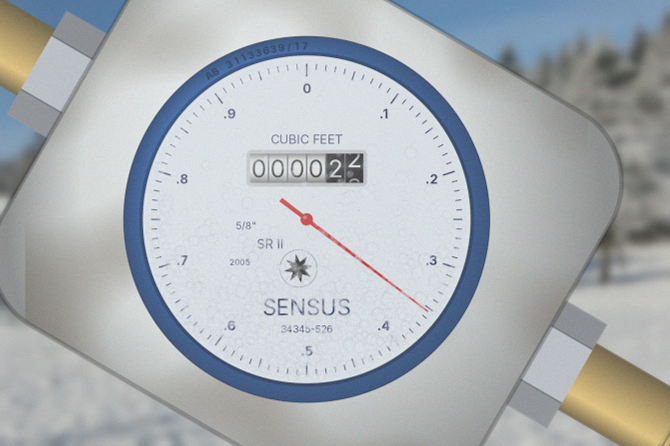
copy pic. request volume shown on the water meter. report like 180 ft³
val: 22.35 ft³
